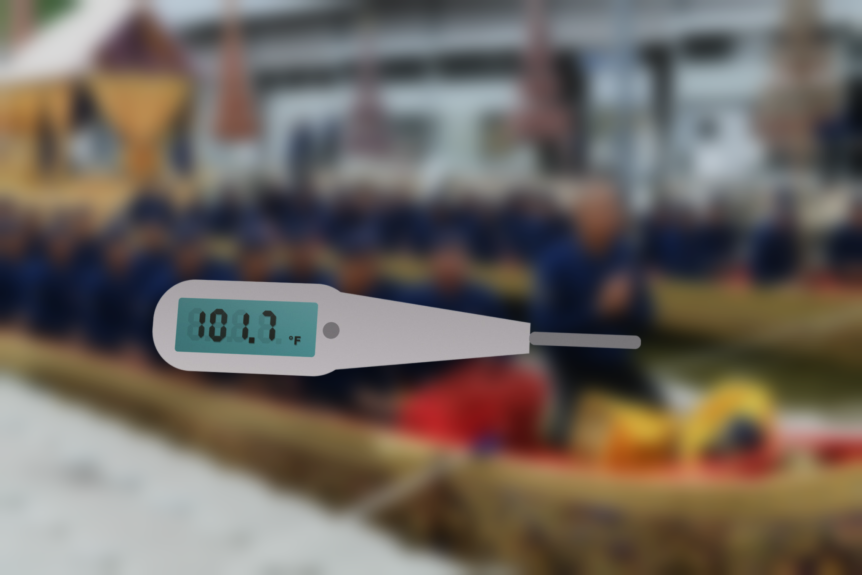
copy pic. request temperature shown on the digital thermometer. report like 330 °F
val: 101.7 °F
